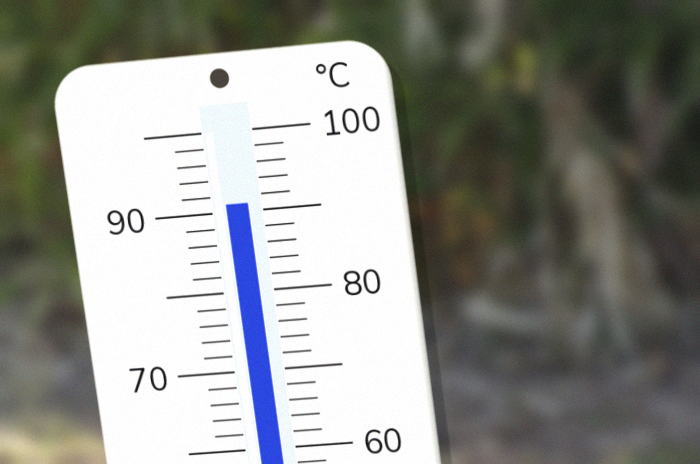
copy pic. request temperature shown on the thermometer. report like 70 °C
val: 91 °C
